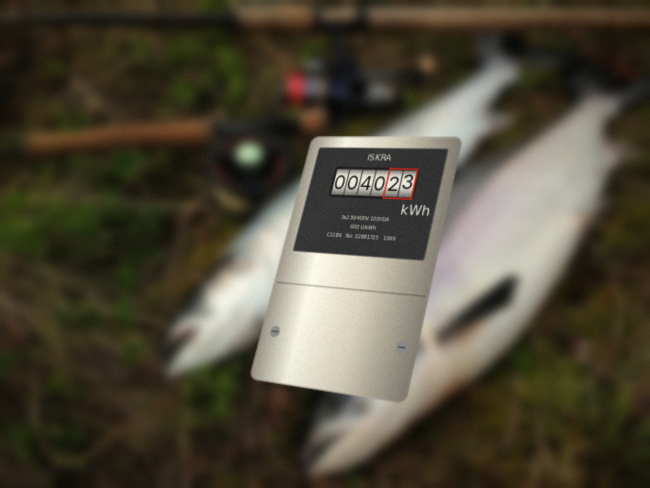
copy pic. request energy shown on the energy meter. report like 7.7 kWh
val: 40.23 kWh
